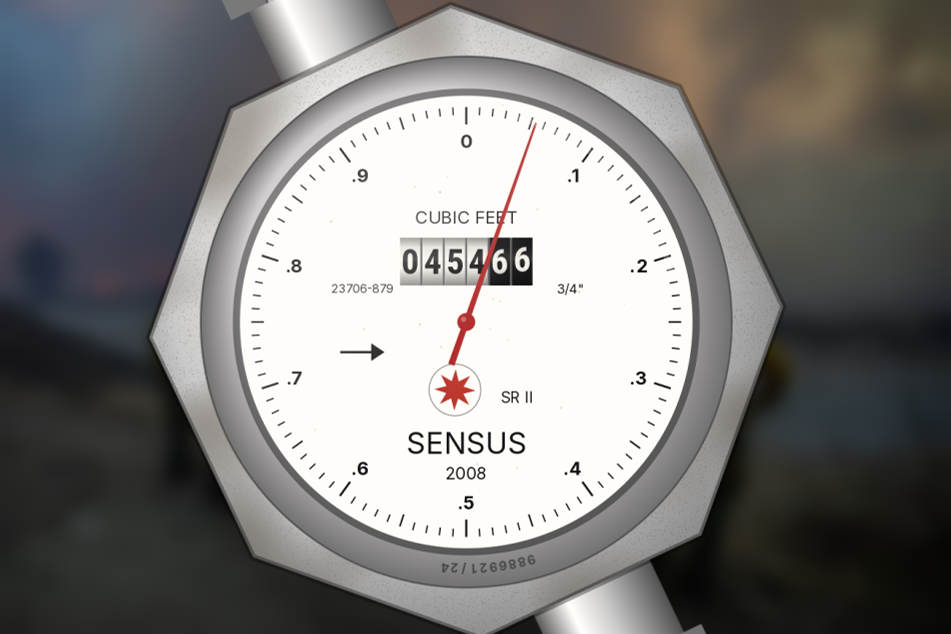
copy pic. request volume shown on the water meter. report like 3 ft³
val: 45466.05 ft³
